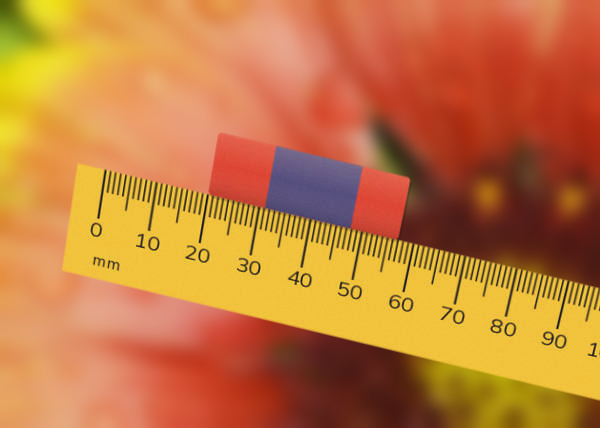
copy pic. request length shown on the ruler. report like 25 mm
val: 37 mm
